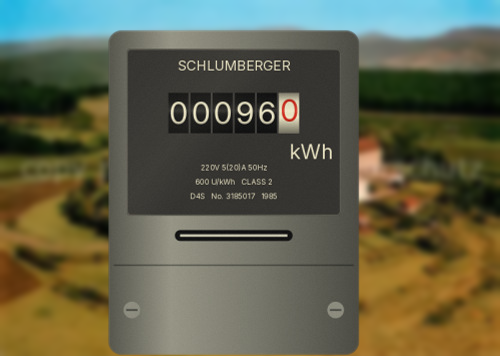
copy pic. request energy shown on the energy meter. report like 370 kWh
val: 96.0 kWh
